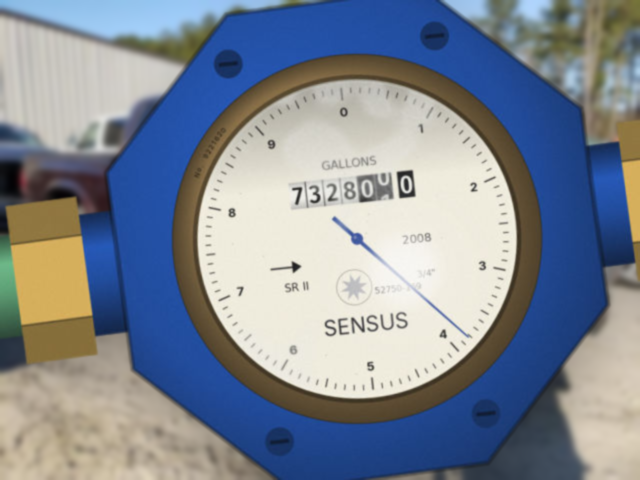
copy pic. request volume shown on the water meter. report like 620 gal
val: 7328003.8 gal
